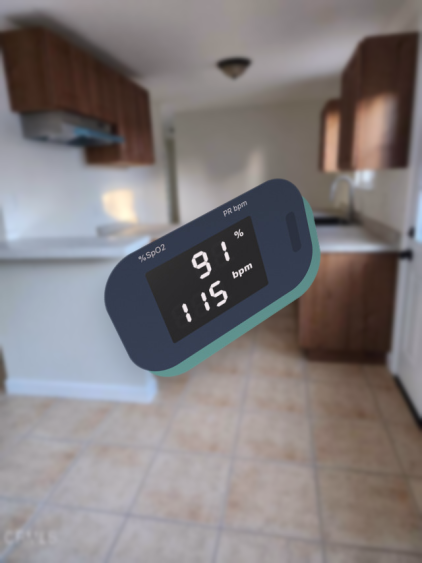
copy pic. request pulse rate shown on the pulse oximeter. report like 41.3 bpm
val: 115 bpm
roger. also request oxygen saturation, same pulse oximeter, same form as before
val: 91 %
